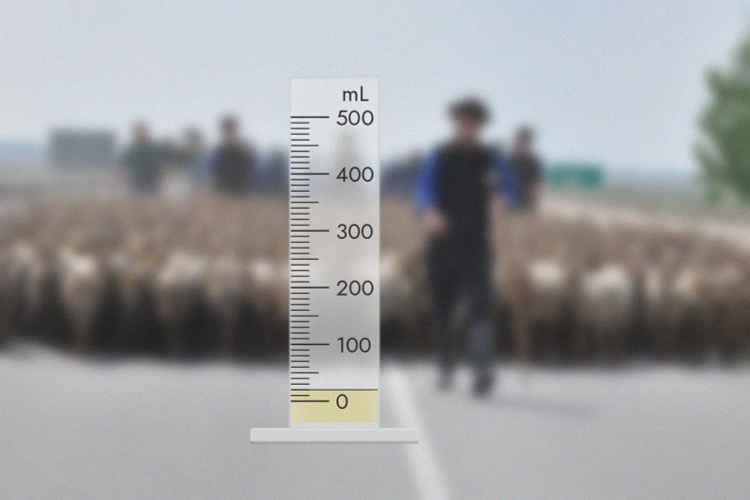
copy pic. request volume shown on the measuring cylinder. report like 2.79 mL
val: 20 mL
